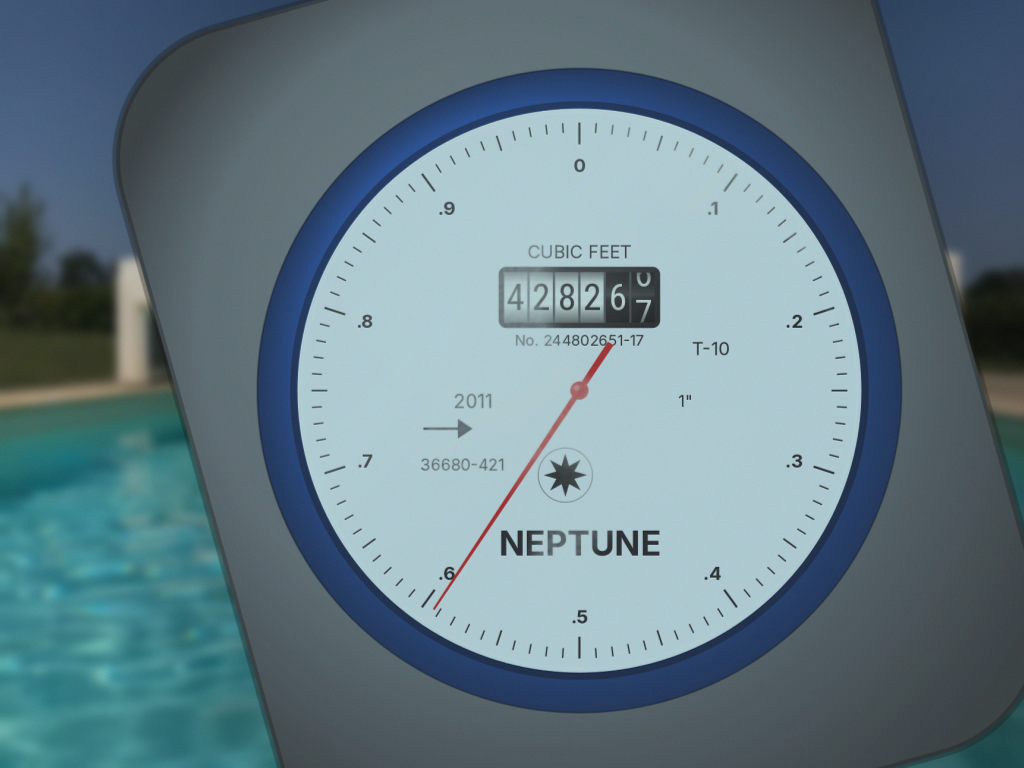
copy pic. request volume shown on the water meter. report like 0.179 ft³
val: 428266.59 ft³
